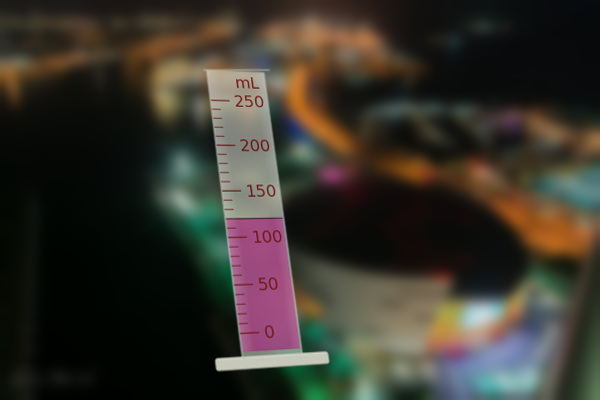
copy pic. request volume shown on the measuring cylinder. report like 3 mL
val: 120 mL
